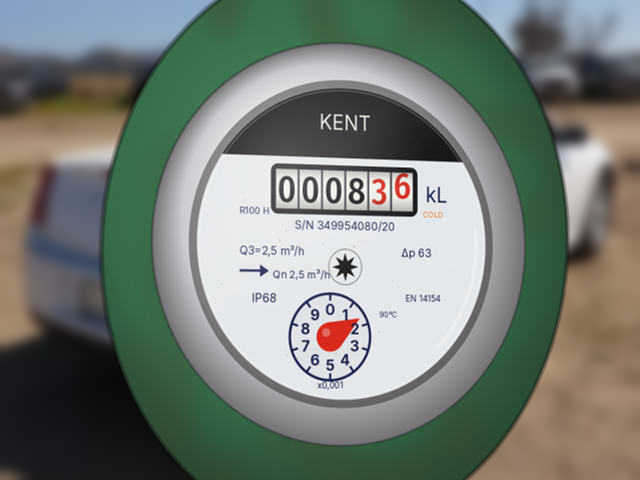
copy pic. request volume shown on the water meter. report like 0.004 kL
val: 8.361 kL
